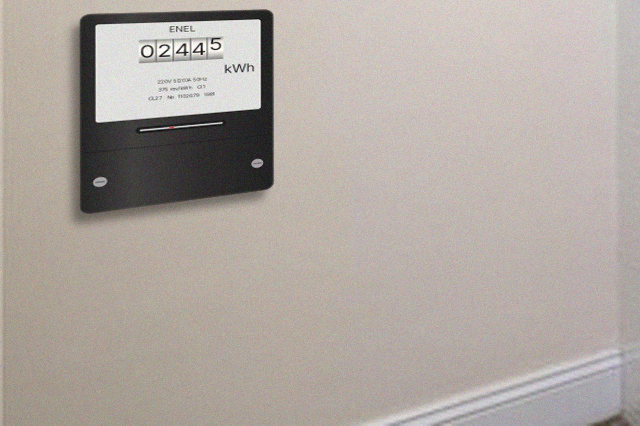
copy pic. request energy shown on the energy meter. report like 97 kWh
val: 2445 kWh
